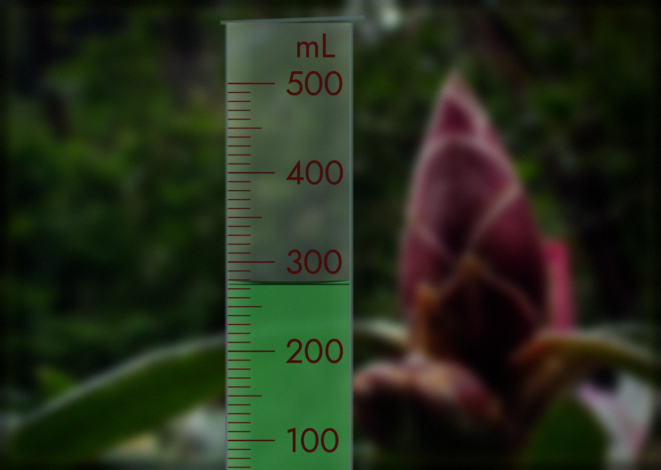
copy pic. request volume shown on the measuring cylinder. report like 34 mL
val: 275 mL
